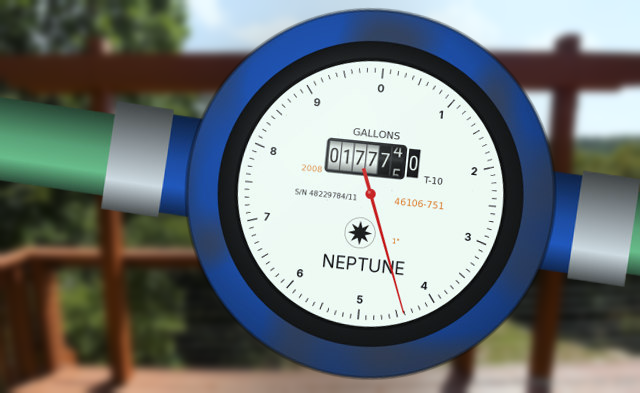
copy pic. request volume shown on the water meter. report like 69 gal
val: 177744.4 gal
